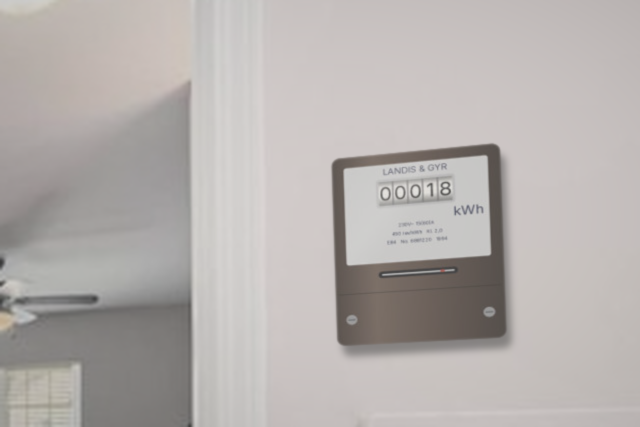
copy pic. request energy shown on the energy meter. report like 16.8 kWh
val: 18 kWh
